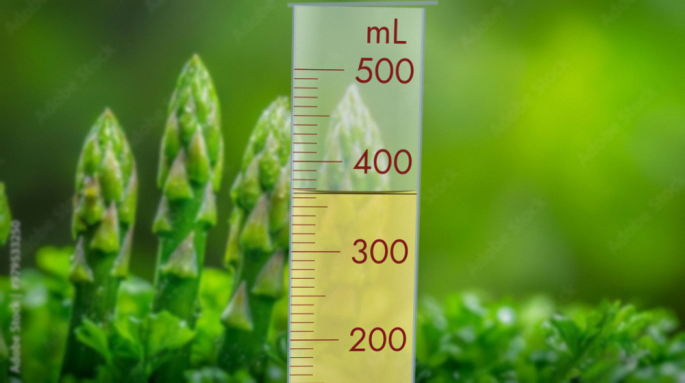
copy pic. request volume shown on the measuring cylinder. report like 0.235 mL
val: 365 mL
